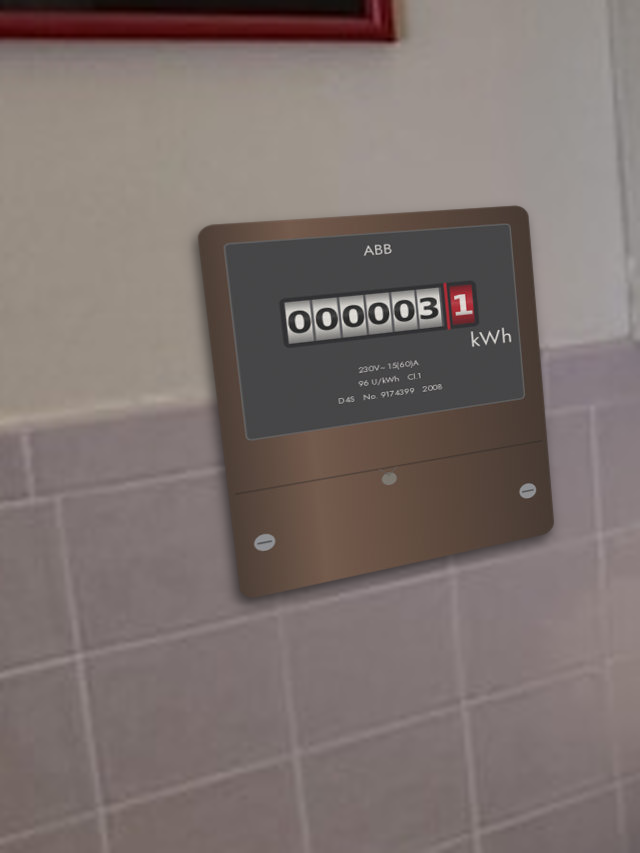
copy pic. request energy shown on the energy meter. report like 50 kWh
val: 3.1 kWh
